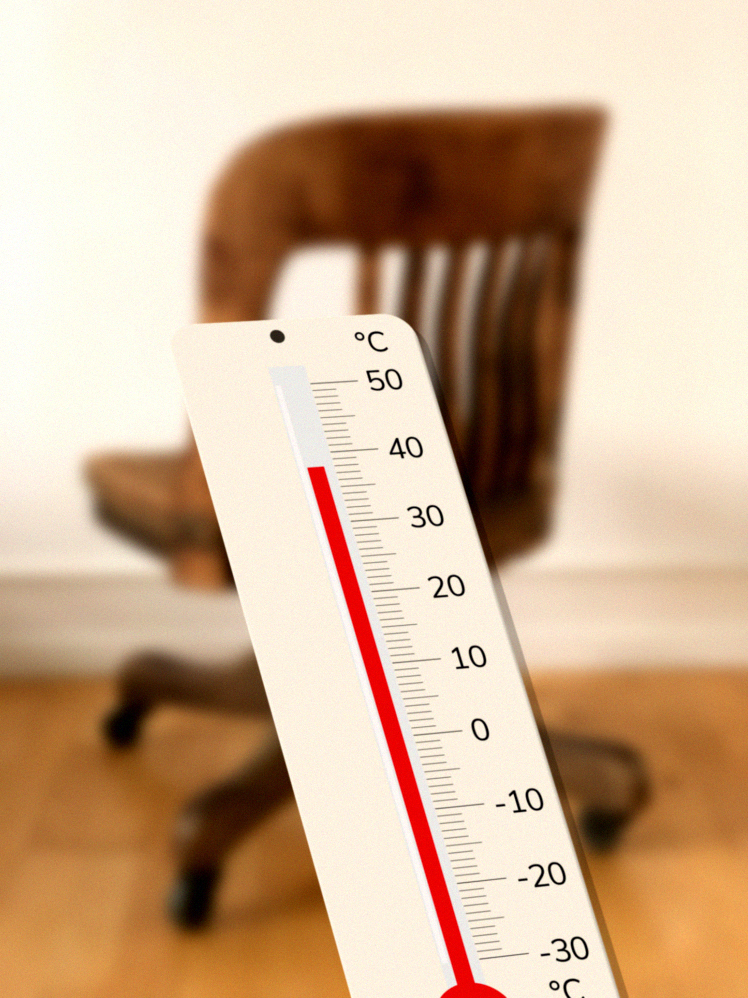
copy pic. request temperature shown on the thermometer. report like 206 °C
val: 38 °C
